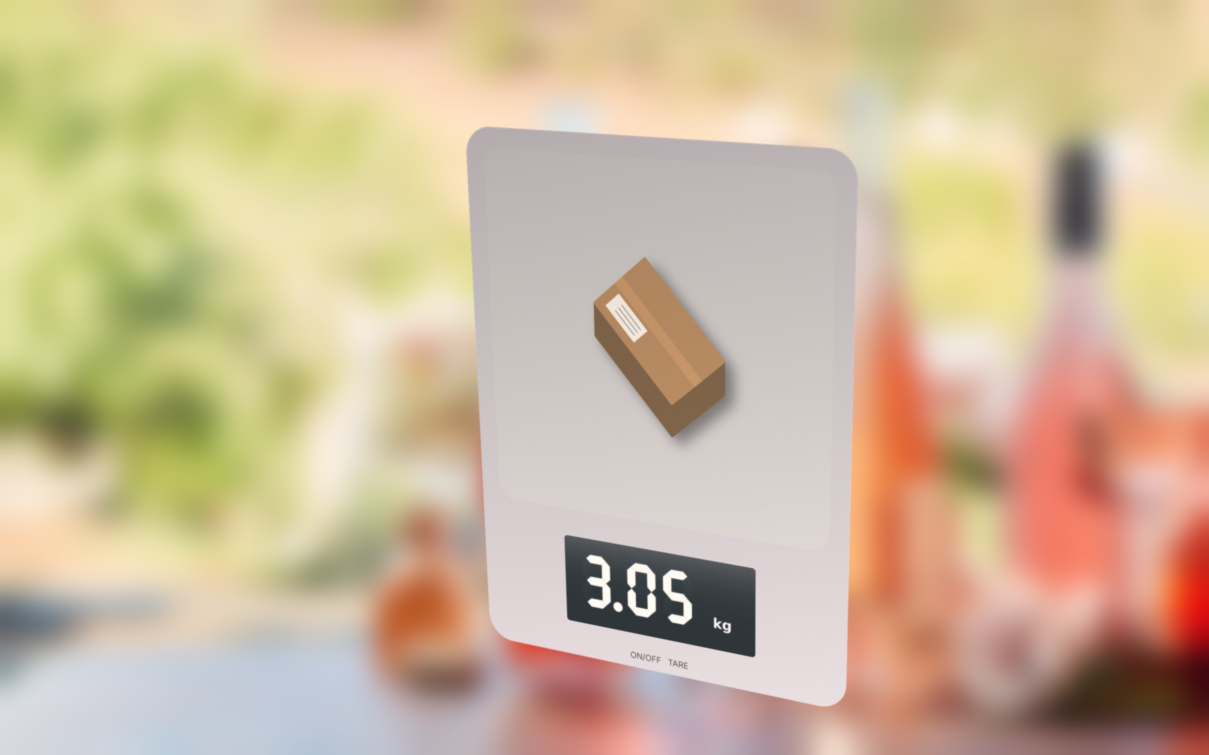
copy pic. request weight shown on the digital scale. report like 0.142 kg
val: 3.05 kg
